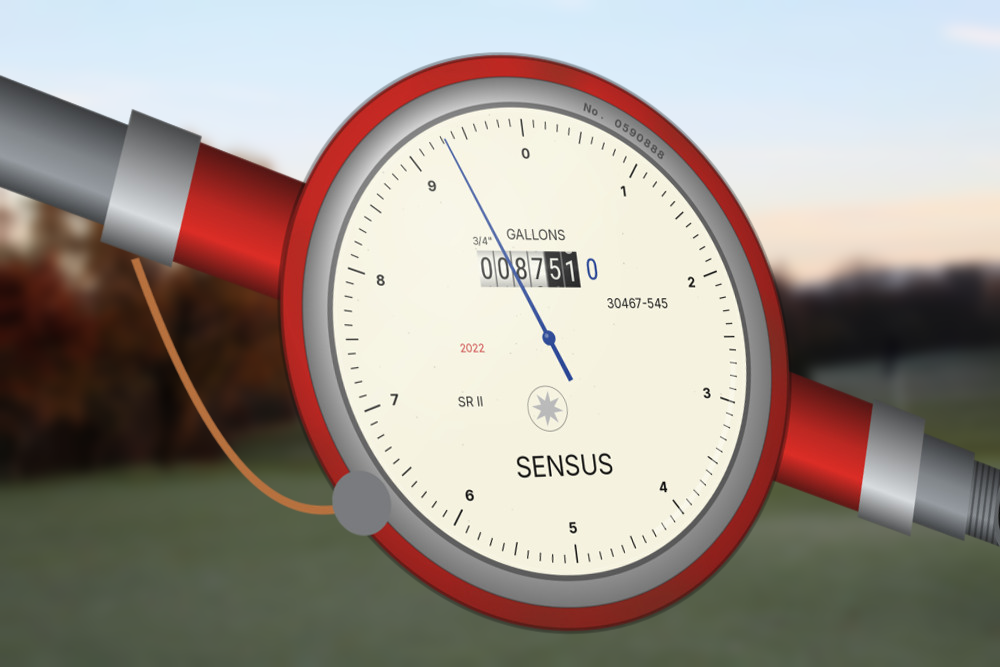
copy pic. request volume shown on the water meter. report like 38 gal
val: 87509.3 gal
